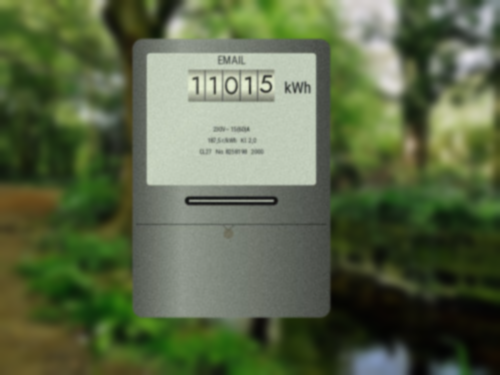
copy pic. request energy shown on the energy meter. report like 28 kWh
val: 11015 kWh
